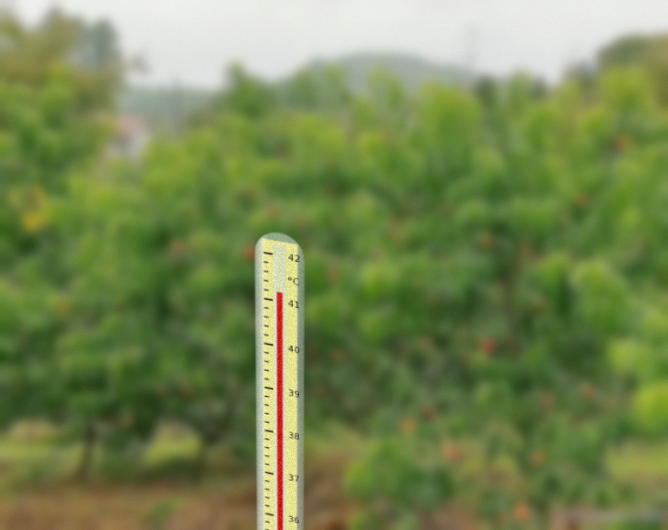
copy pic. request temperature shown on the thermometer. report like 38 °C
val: 41.2 °C
